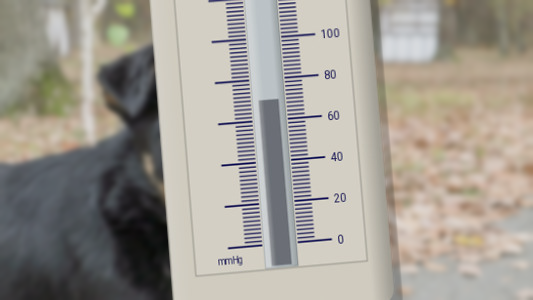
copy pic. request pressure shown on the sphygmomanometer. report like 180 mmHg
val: 70 mmHg
